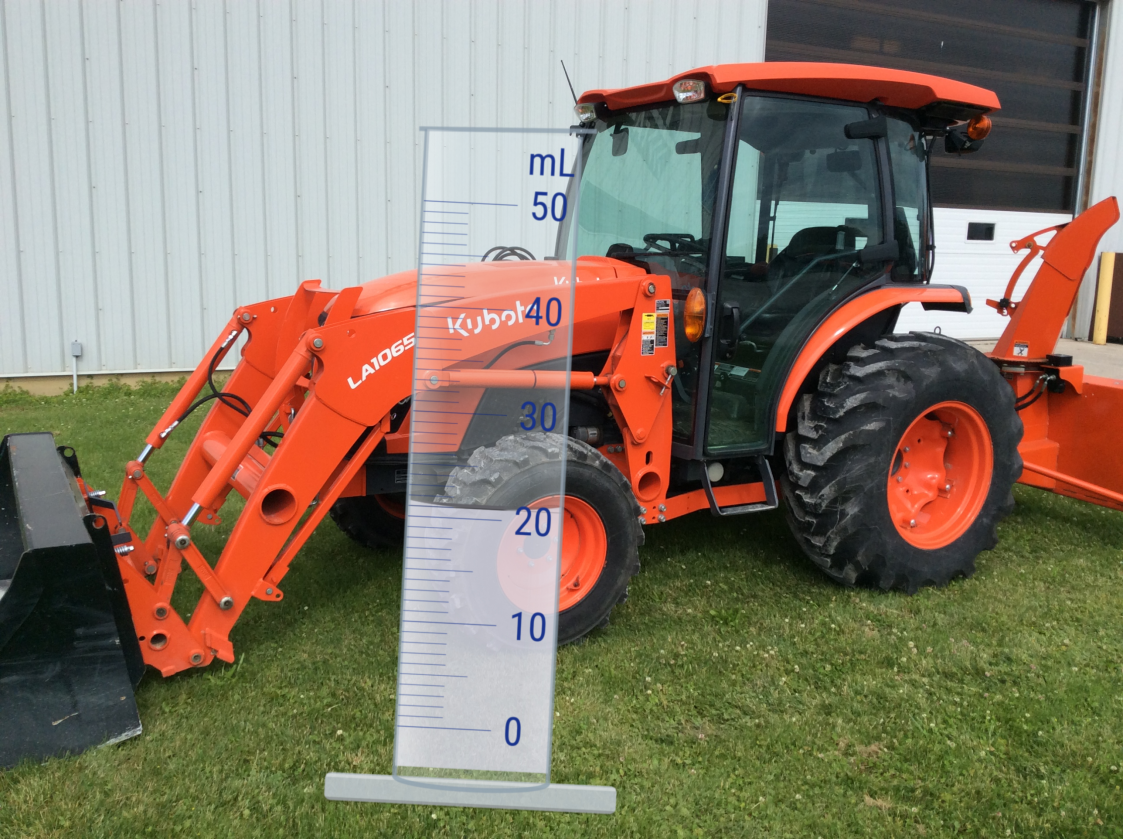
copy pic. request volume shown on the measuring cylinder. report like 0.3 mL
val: 21 mL
